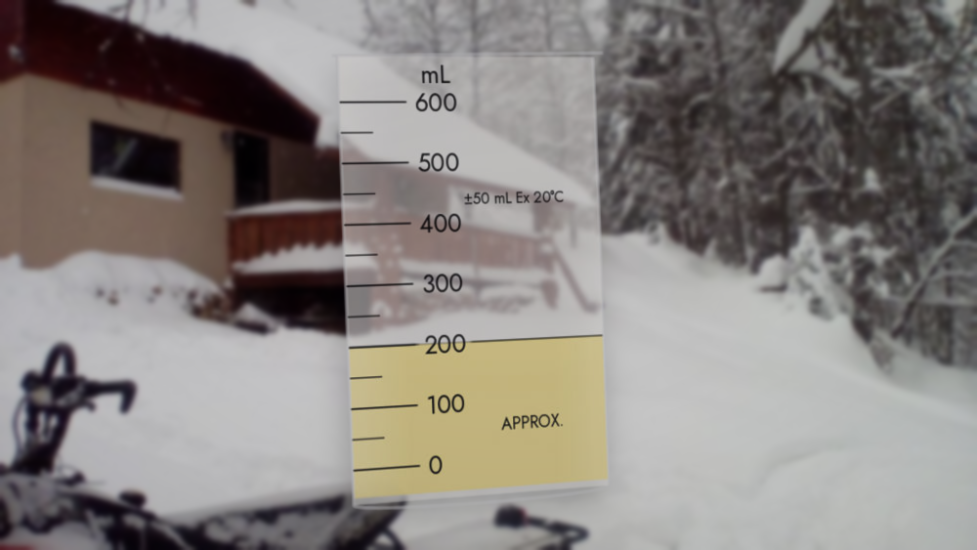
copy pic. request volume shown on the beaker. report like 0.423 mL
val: 200 mL
